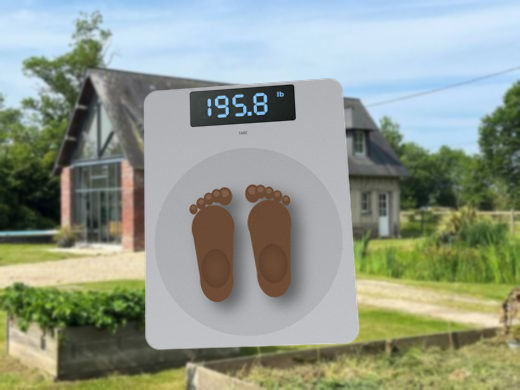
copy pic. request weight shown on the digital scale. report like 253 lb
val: 195.8 lb
